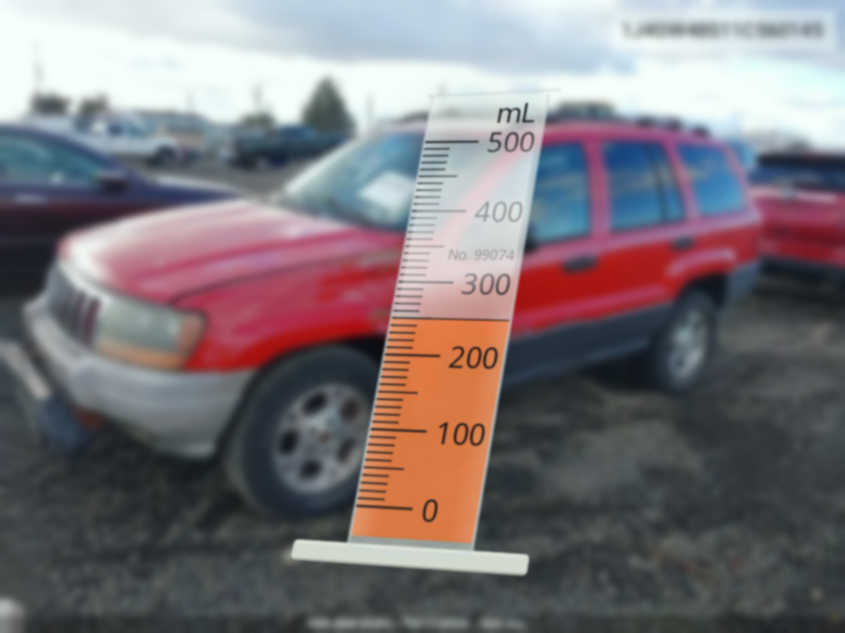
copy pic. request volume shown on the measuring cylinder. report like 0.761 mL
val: 250 mL
